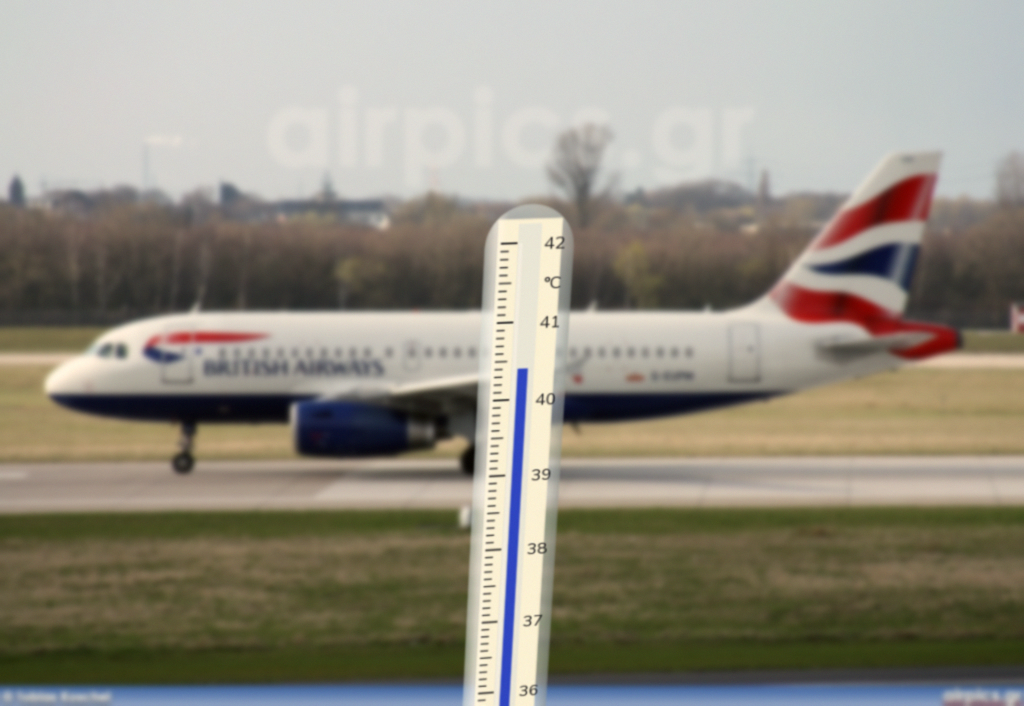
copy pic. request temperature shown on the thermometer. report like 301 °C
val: 40.4 °C
